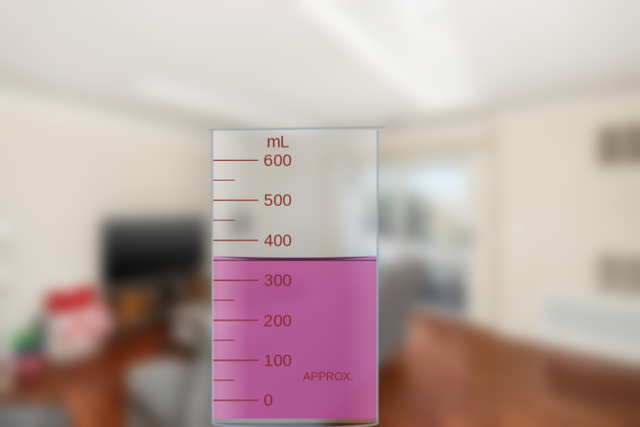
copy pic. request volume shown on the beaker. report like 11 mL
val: 350 mL
